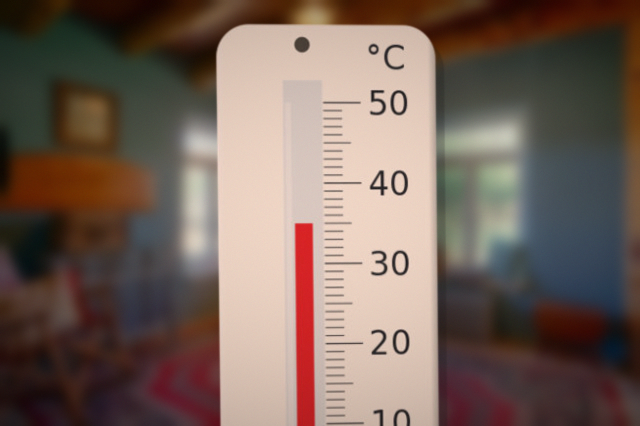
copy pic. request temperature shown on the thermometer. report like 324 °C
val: 35 °C
